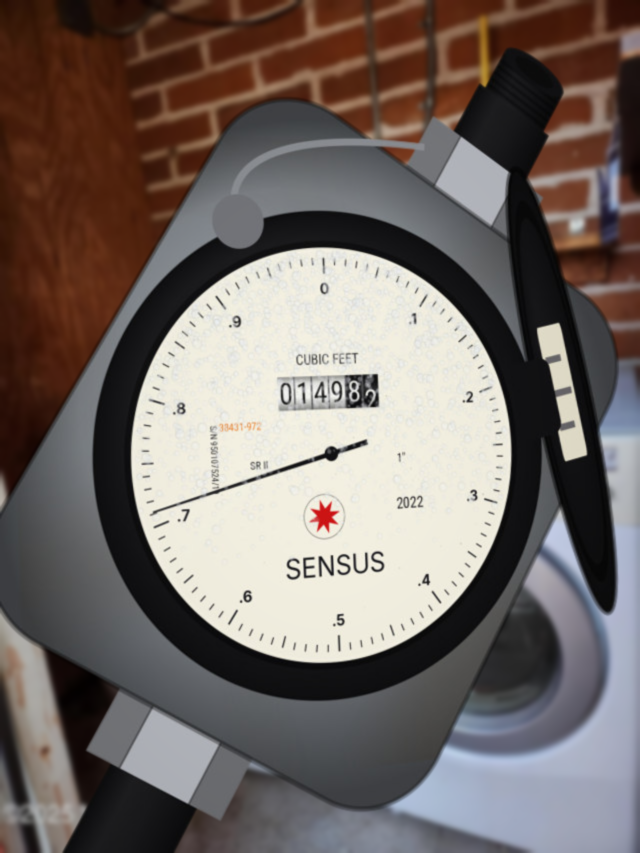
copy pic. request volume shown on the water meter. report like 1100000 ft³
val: 14981.71 ft³
